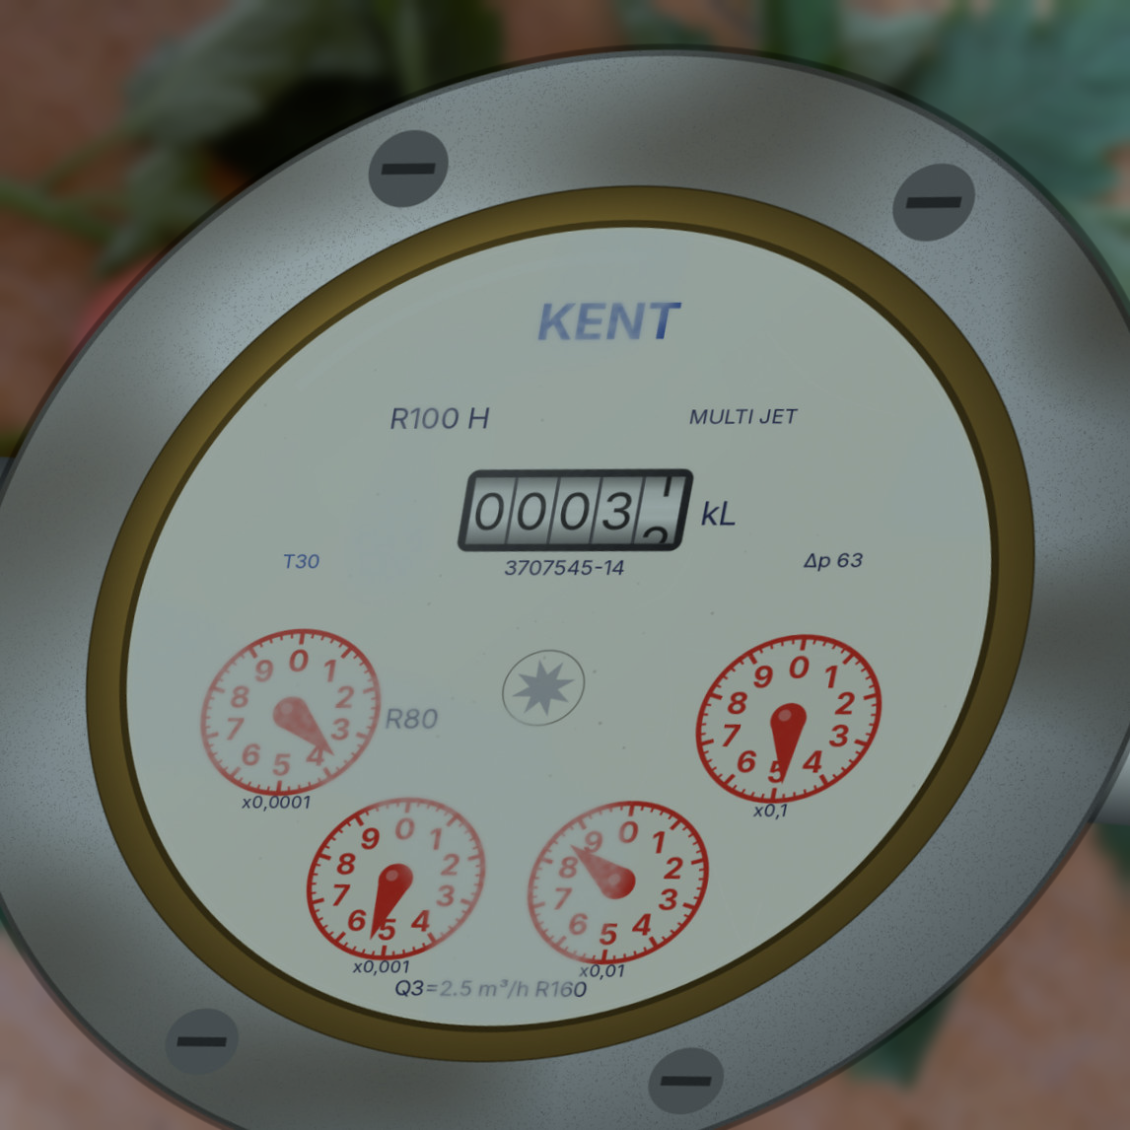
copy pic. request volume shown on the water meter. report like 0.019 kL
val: 31.4853 kL
